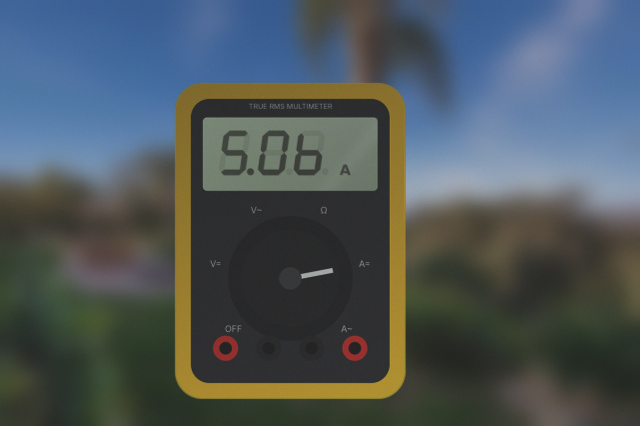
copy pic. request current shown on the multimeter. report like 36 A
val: 5.06 A
